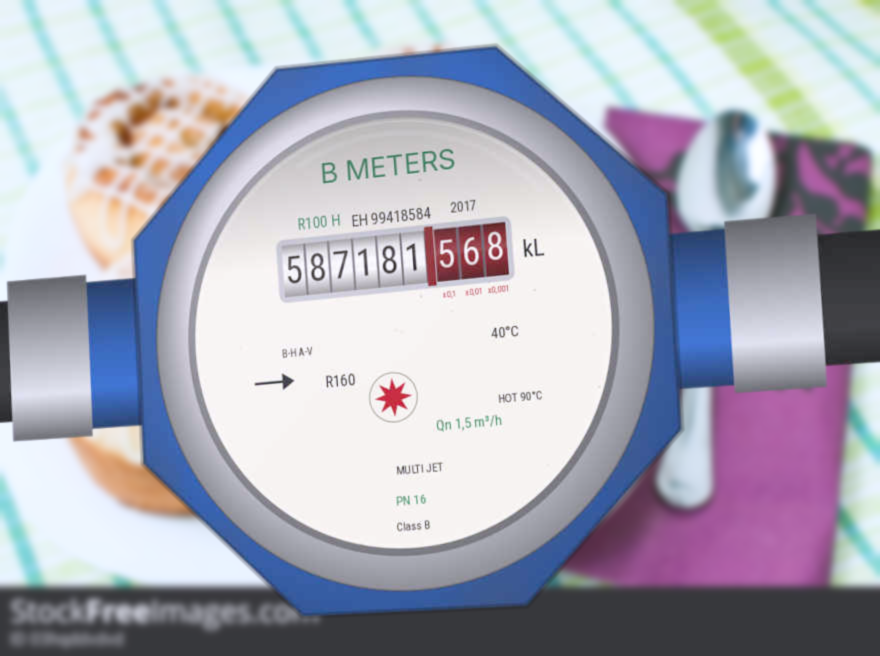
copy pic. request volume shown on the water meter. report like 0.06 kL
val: 587181.568 kL
